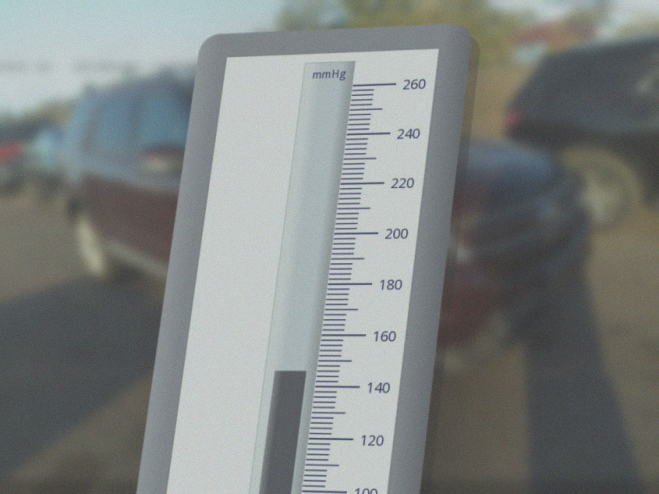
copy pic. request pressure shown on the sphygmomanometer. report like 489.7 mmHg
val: 146 mmHg
